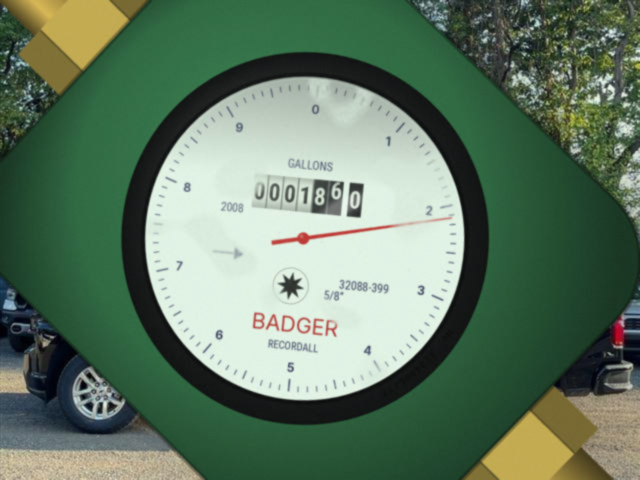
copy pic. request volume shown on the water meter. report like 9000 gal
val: 1862.1 gal
